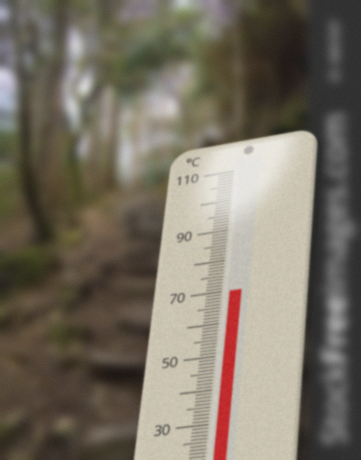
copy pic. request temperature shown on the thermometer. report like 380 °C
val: 70 °C
